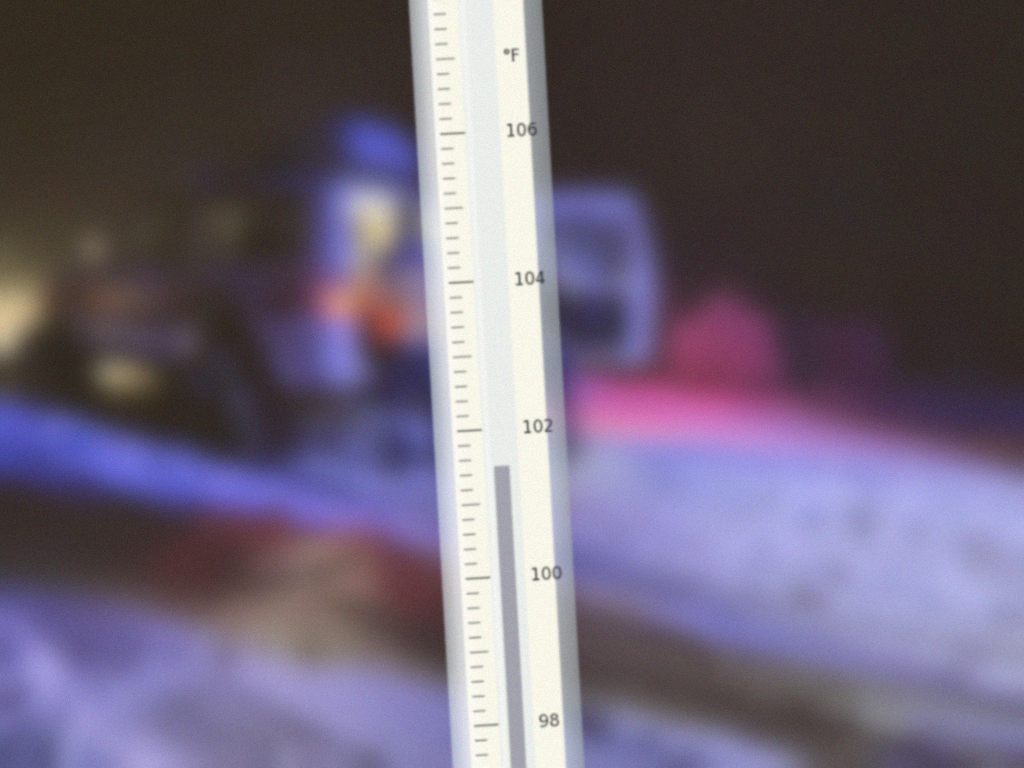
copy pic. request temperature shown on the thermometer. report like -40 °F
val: 101.5 °F
